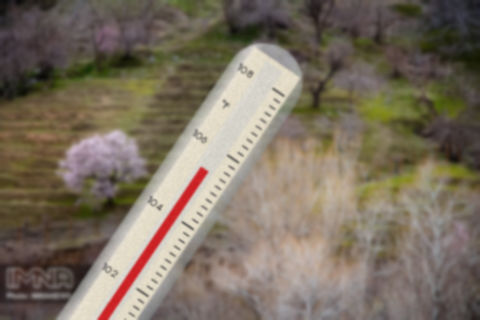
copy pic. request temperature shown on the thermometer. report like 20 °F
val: 105.4 °F
